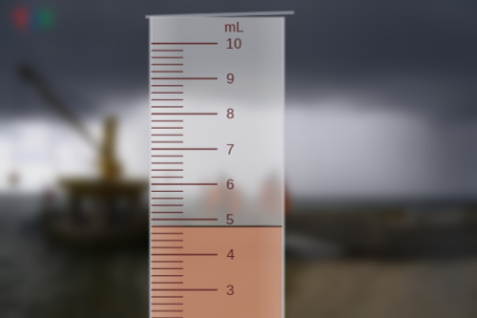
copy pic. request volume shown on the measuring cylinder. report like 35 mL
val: 4.8 mL
